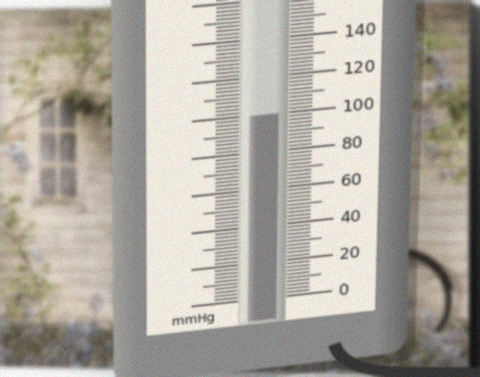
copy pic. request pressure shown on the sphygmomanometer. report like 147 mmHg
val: 100 mmHg
